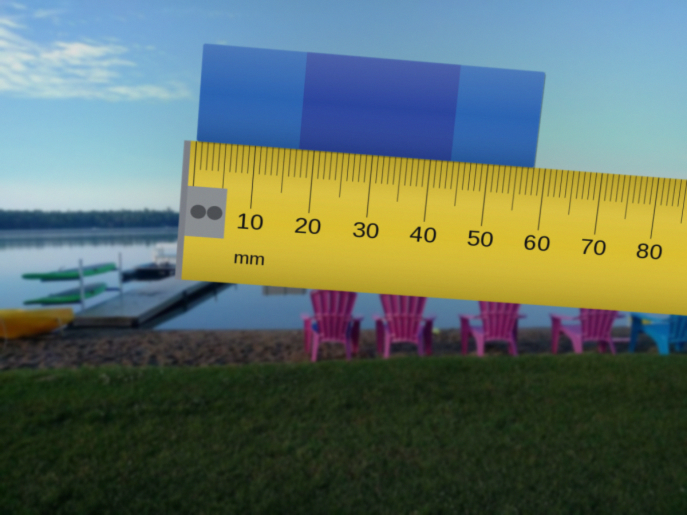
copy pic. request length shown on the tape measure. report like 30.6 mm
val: 58 mm
